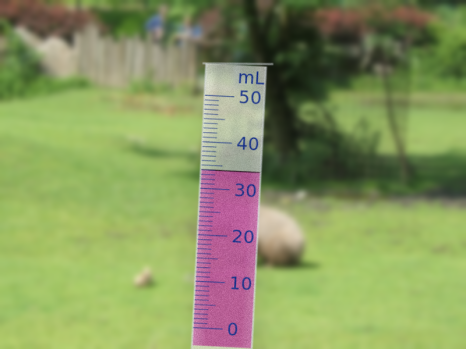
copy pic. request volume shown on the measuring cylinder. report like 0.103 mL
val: 34 mL
